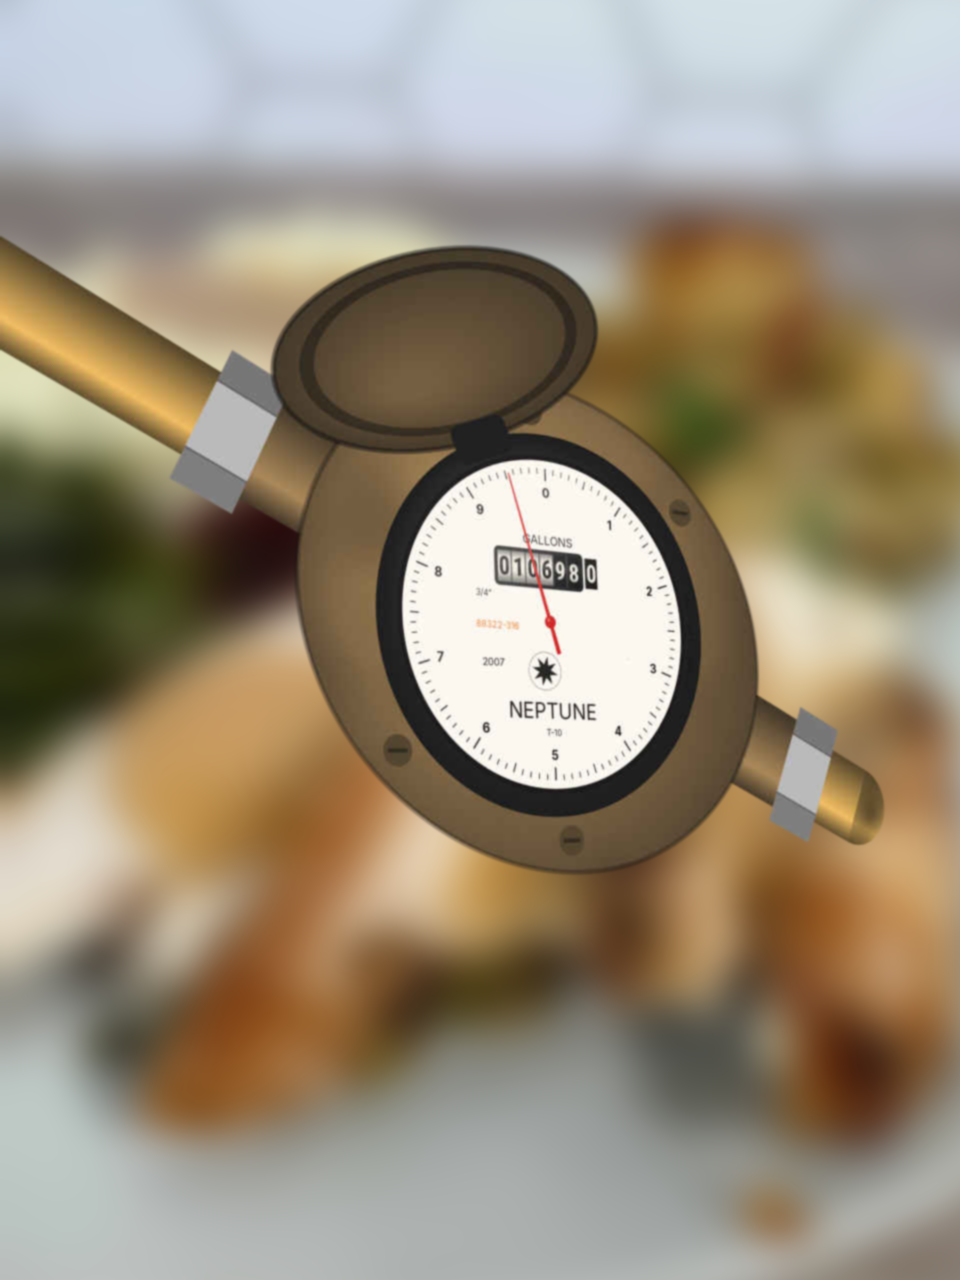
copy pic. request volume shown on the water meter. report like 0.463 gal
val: 106979.5 gal
